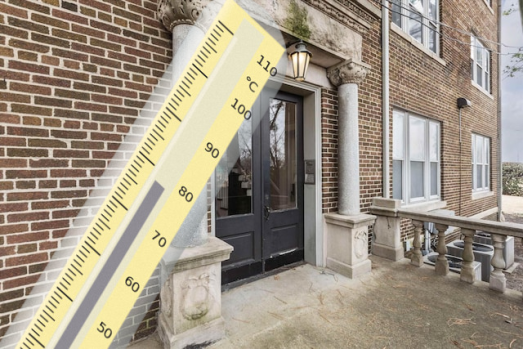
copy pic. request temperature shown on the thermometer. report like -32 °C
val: 78 °C
